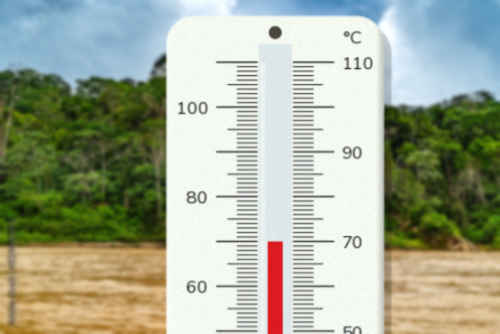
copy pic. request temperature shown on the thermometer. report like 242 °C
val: 70 °C
